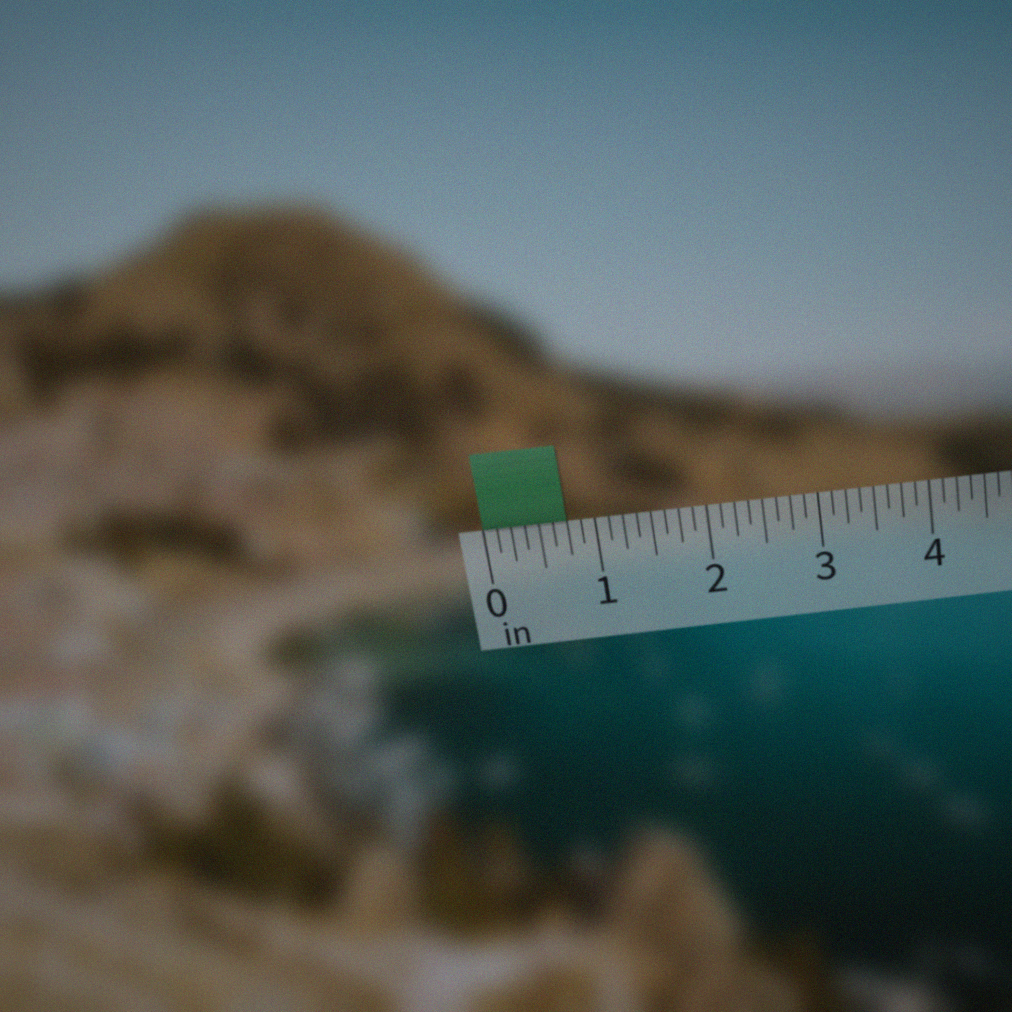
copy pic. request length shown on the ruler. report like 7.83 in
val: 0.75 in
